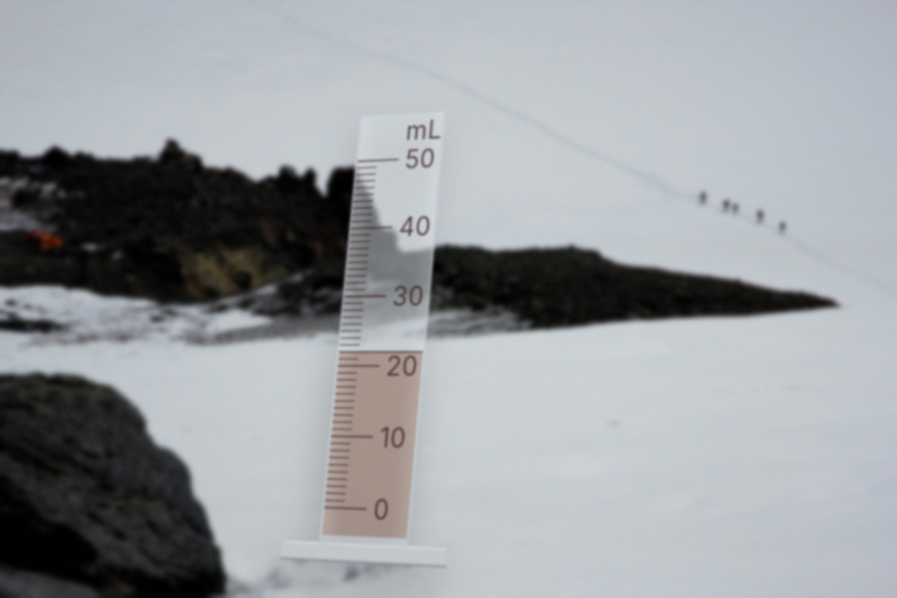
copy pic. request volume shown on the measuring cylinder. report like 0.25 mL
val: 22 mL
